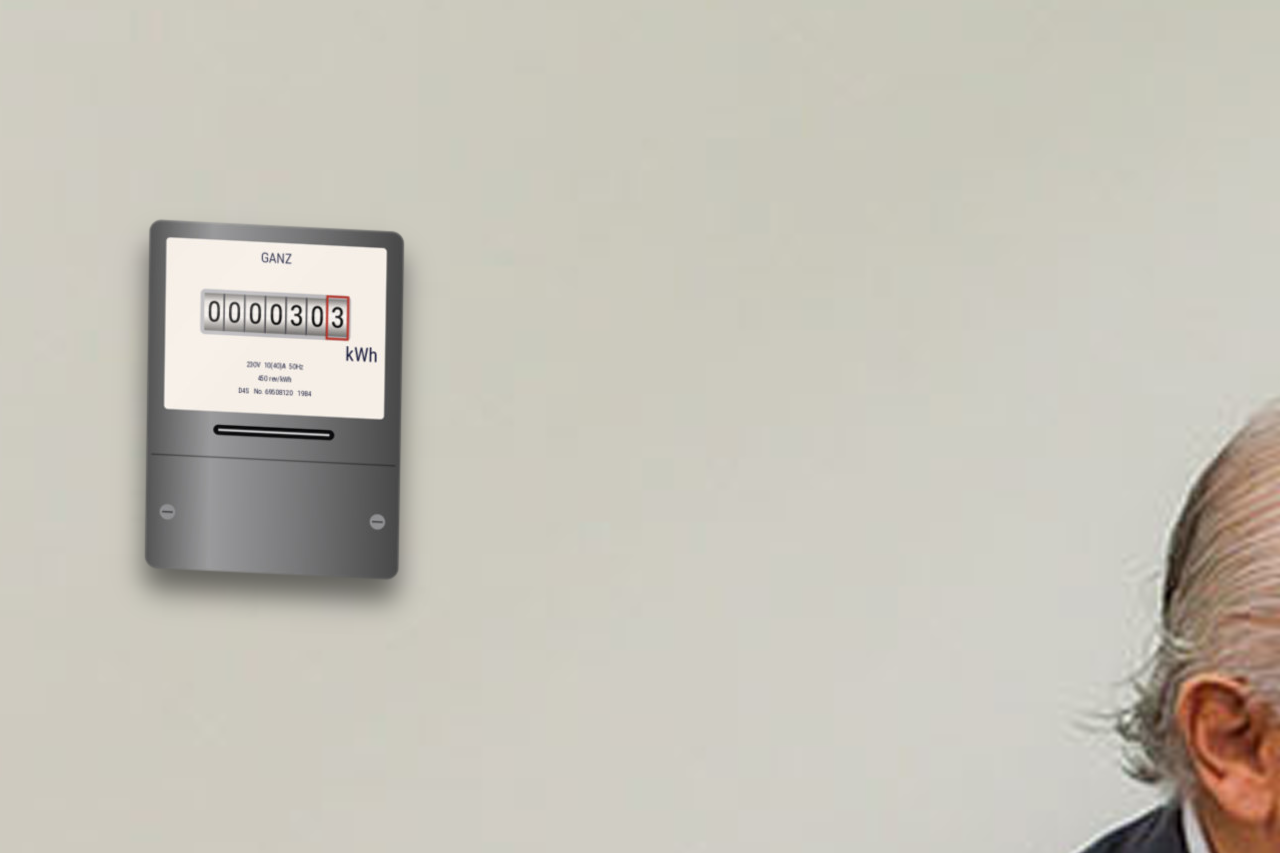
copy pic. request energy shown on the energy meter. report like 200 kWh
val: 30.3 kWh
